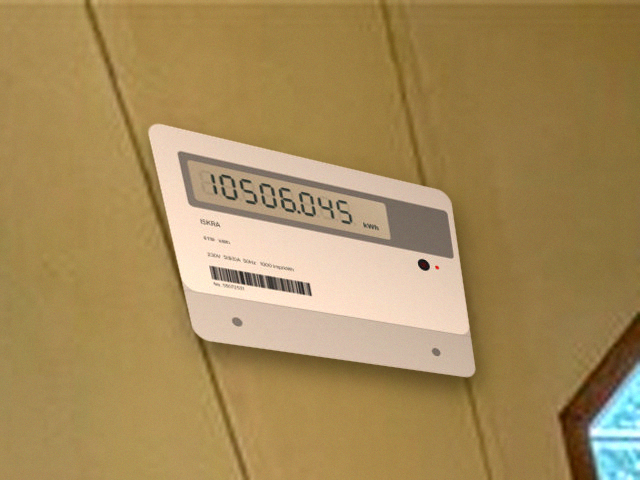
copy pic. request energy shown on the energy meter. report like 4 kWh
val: 10506.045 kWh
